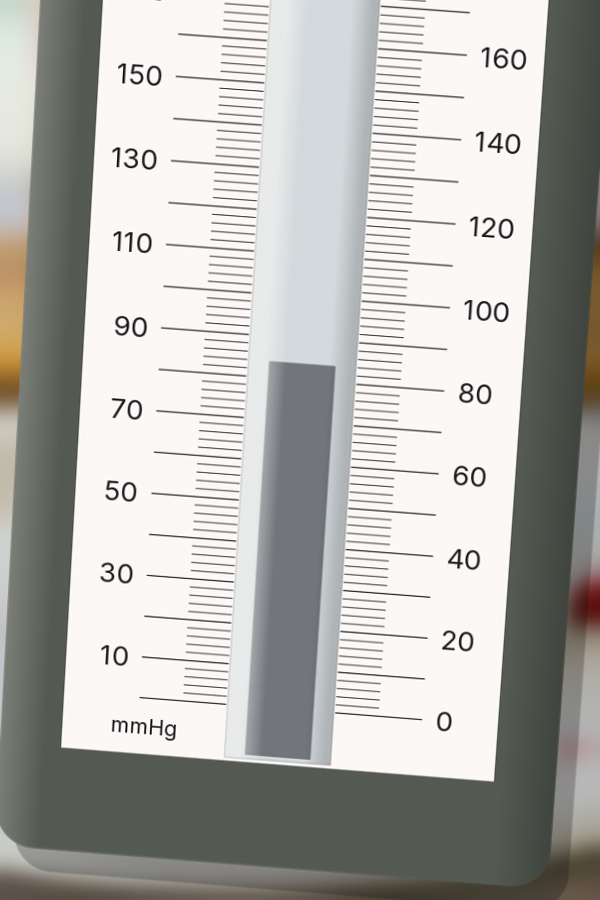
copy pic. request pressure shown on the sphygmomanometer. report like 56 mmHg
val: 84 mmHg
